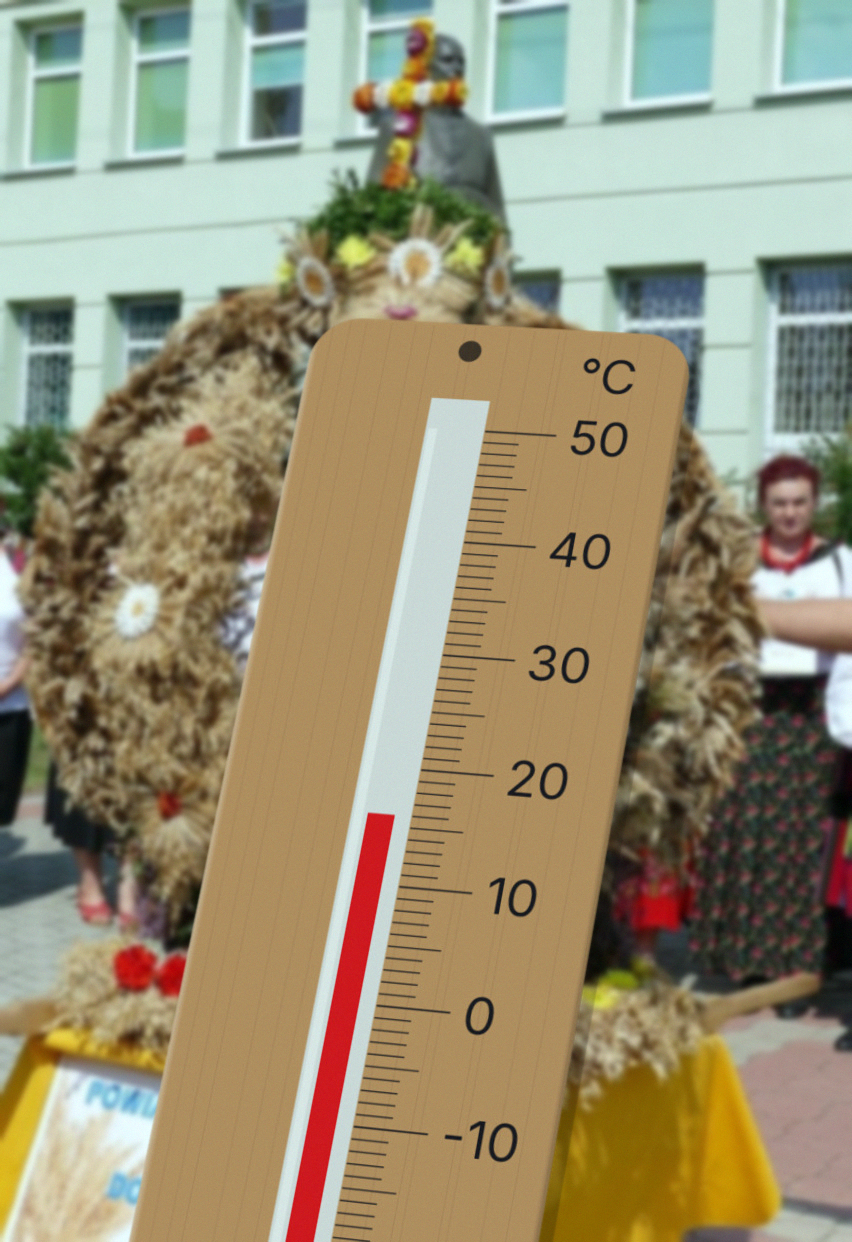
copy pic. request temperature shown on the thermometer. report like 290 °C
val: 16 °C
